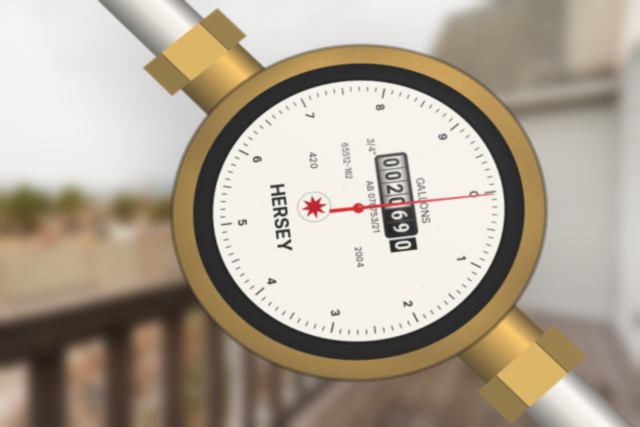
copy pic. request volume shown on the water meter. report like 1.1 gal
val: 20690.0 gal
